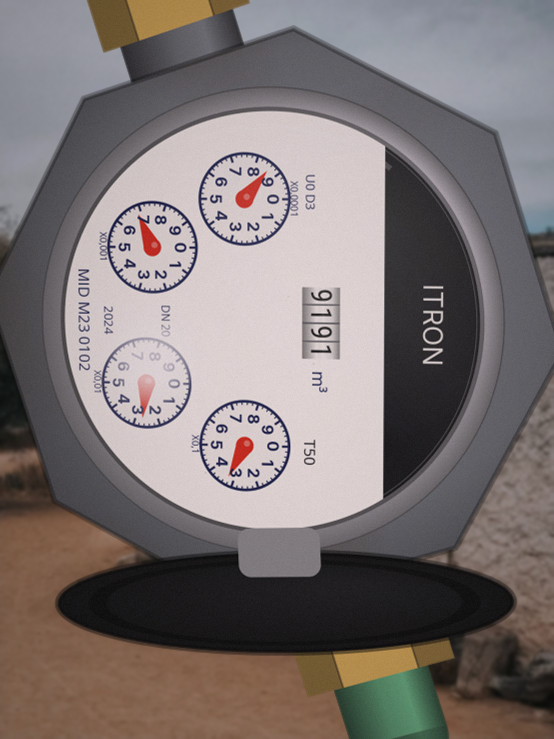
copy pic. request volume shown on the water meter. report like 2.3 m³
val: 9191.3268 m³
